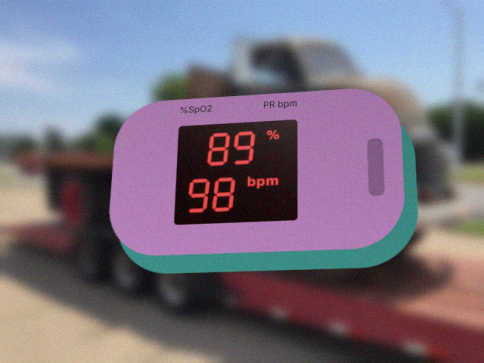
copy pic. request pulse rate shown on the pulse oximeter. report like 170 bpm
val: 98 bpm
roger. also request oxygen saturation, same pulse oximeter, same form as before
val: 89 %
